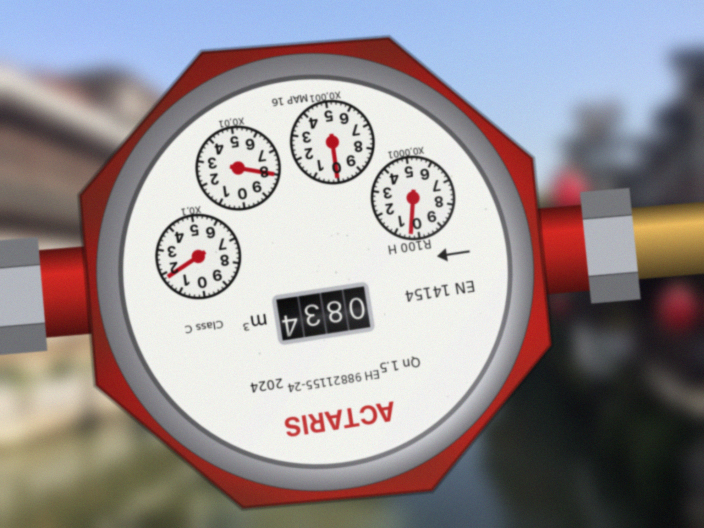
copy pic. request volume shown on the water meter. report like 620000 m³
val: 834.1800 m³
